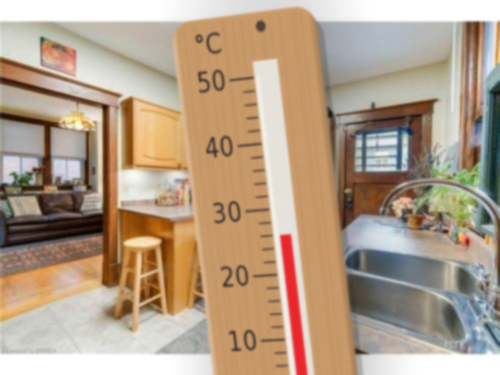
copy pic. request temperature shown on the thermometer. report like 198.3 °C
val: 26 °C
